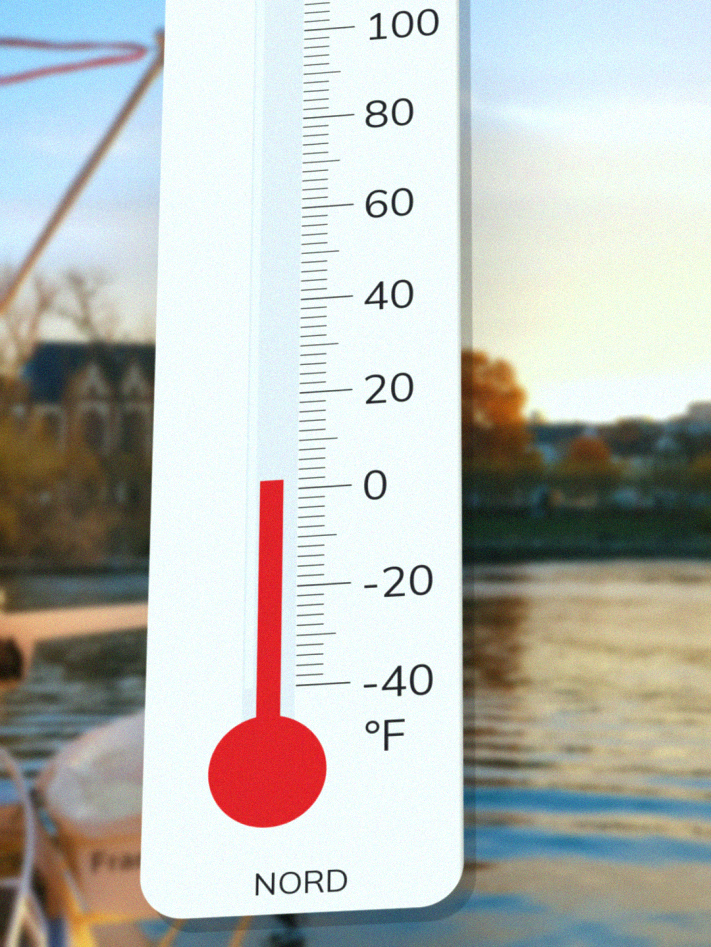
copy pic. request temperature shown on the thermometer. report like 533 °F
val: 2 °F
